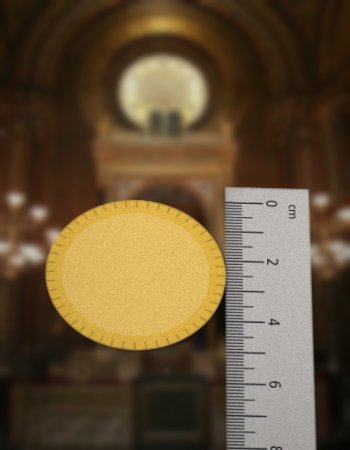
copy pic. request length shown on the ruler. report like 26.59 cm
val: 5 cm
